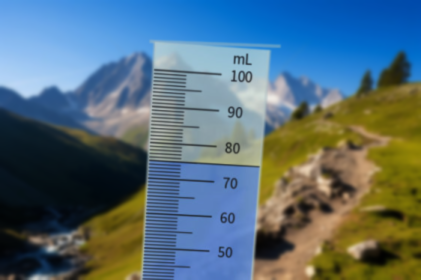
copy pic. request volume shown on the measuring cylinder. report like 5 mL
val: 75 mL
